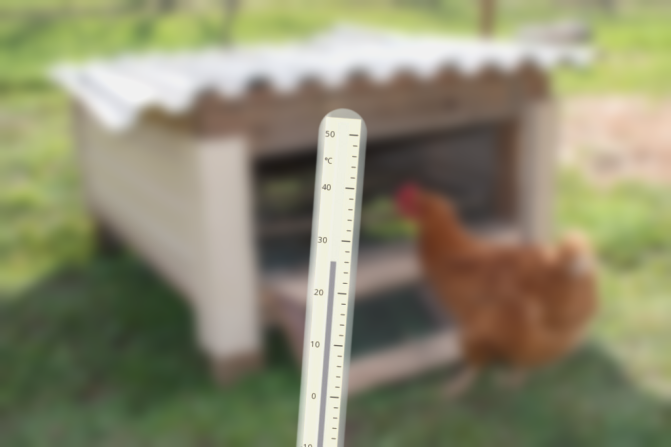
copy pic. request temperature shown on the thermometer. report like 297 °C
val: 26 °C
